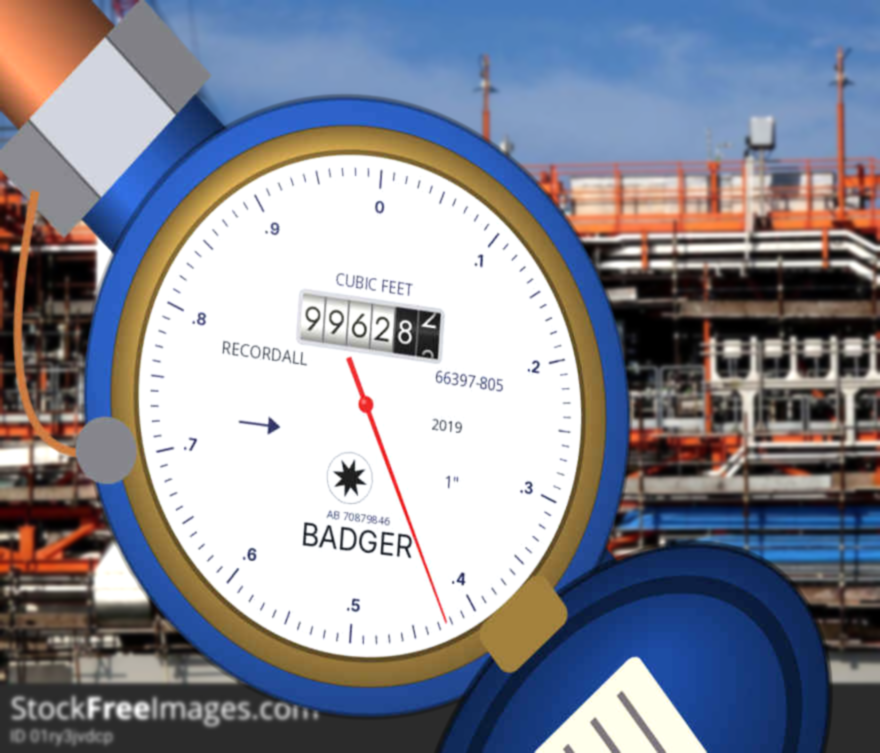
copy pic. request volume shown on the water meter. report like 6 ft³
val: 996282.42 ft³
